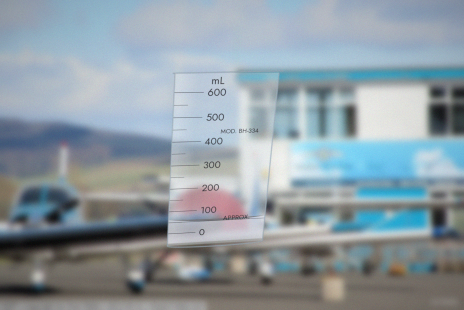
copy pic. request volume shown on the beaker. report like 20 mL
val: 50 mL
